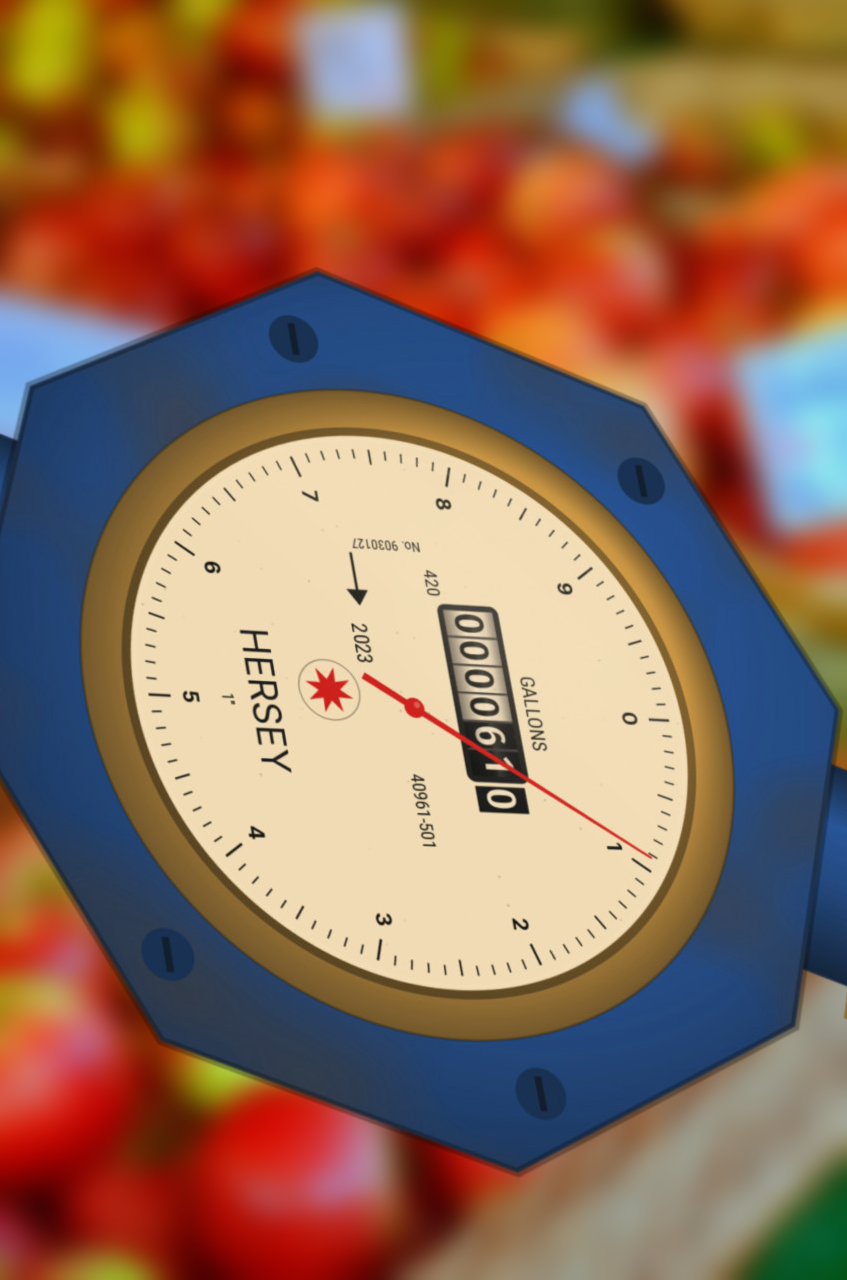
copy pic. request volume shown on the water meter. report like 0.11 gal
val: 610.9 gal
